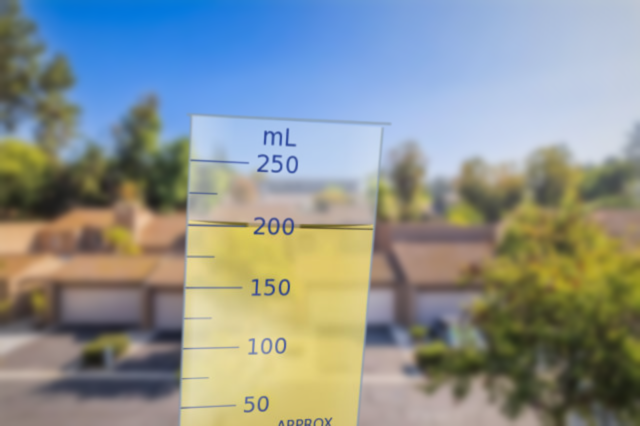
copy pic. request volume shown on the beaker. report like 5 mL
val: 200 mL
